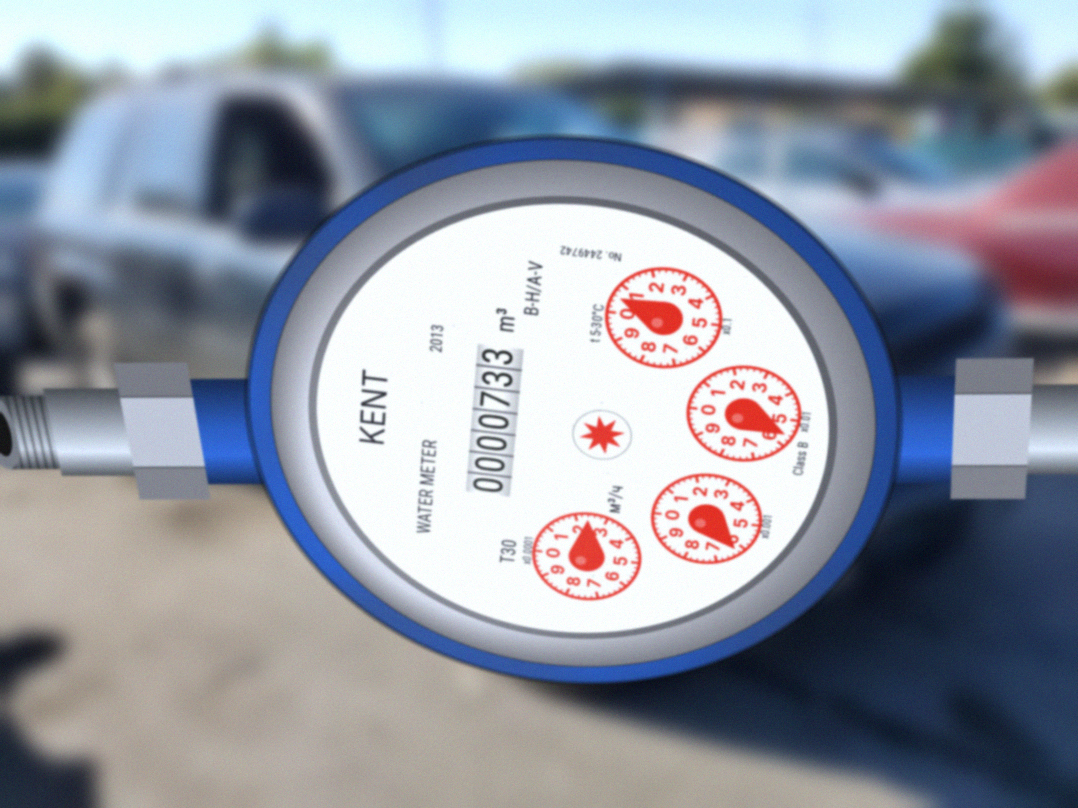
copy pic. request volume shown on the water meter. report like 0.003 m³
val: 733.0562 m³
